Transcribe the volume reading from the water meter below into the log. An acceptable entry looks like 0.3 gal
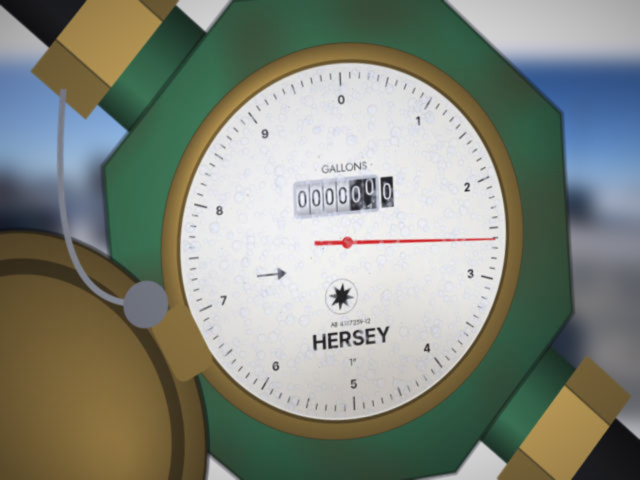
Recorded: 2.6 gal
